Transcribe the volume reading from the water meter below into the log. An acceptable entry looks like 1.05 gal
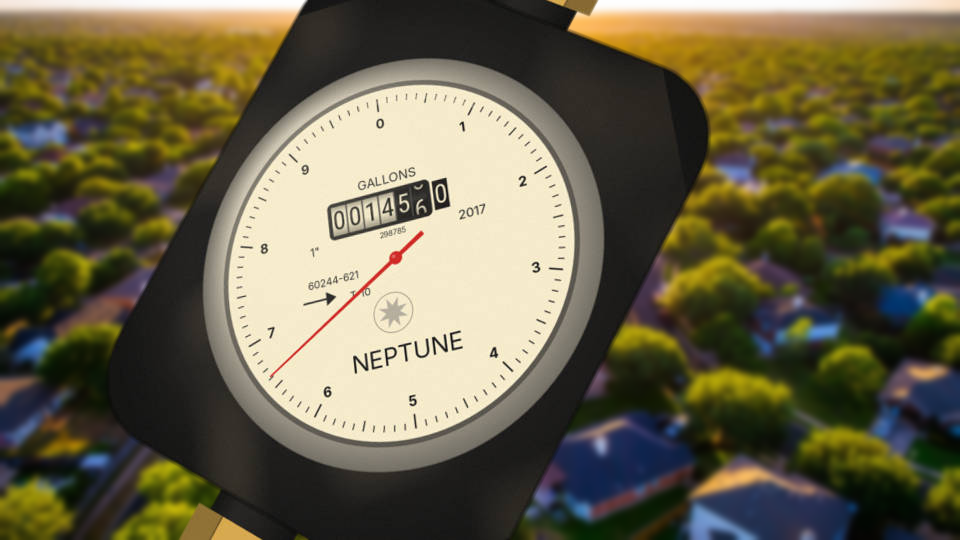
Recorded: 14556.6 gal
